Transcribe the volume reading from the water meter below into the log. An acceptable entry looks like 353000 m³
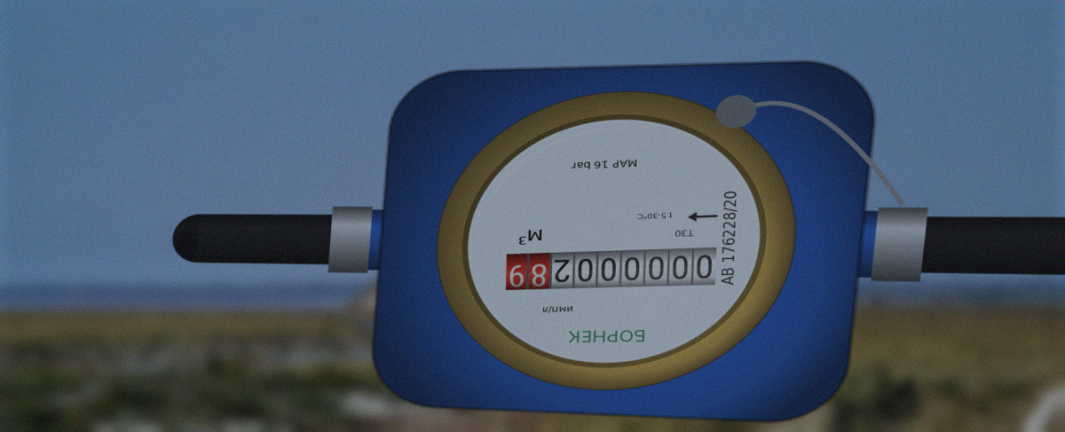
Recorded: 2.89 m³
